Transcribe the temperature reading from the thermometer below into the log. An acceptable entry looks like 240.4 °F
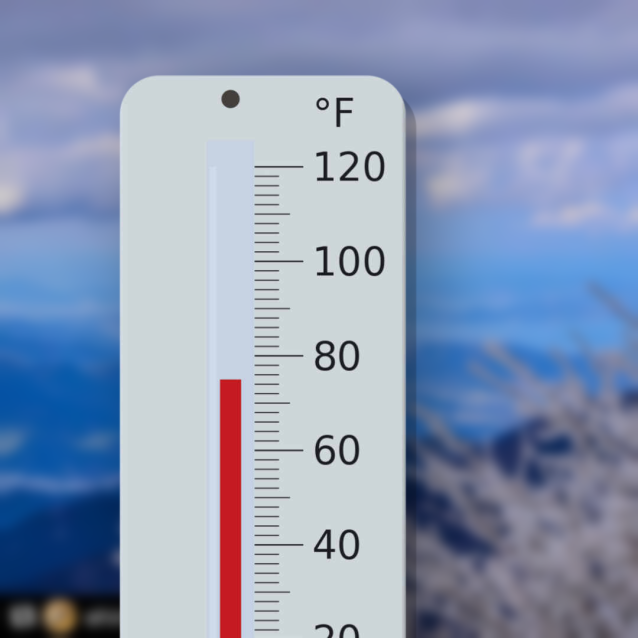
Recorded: 75 °F
